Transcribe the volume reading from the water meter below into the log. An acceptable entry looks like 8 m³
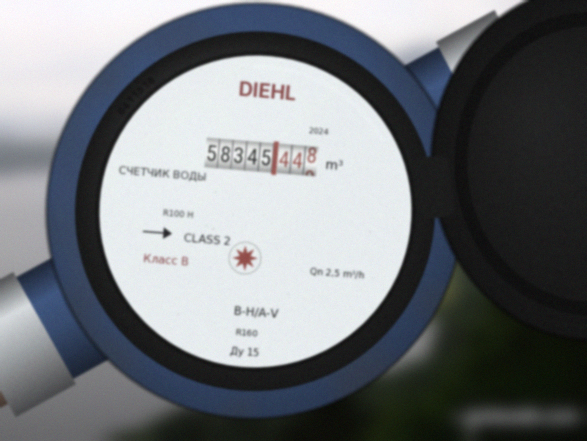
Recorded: 58345.448 m³
